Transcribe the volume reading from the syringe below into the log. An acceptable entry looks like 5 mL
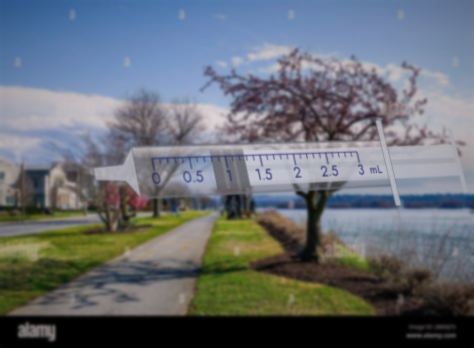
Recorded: 0.8 mL
